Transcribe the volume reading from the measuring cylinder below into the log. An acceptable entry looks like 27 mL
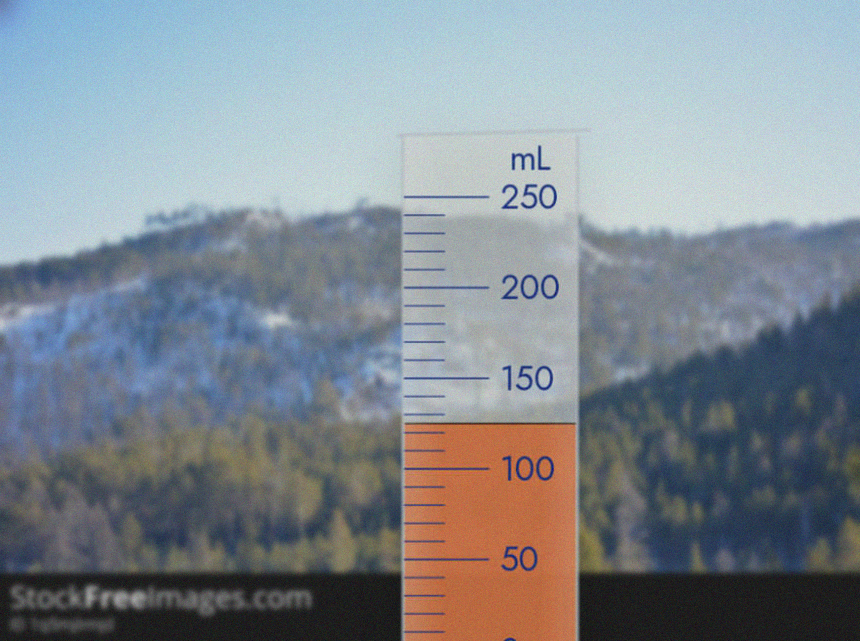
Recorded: 125 mL
